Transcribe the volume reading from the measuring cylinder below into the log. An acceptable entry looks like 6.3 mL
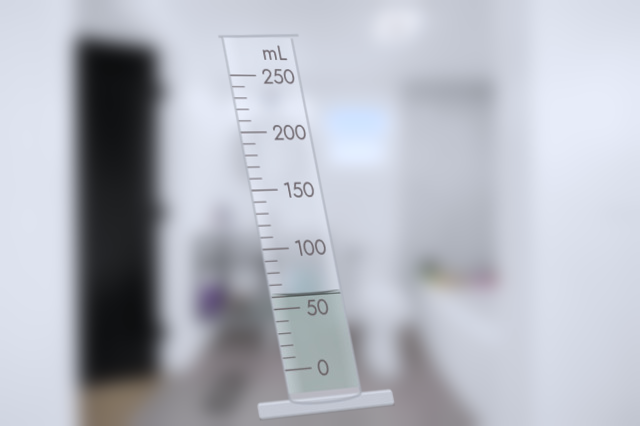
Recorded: 60 mL
